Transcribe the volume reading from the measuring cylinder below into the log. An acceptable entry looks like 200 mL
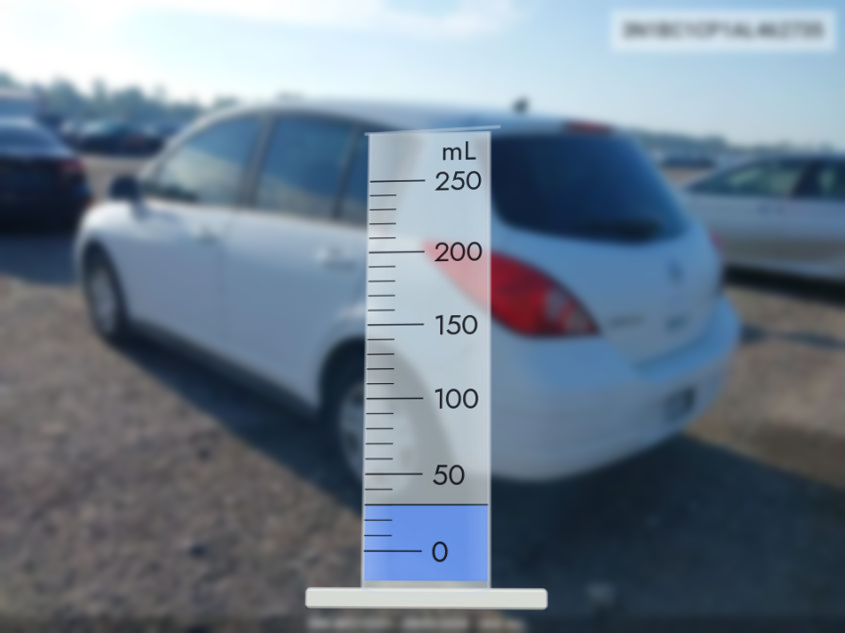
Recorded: 30 mL
